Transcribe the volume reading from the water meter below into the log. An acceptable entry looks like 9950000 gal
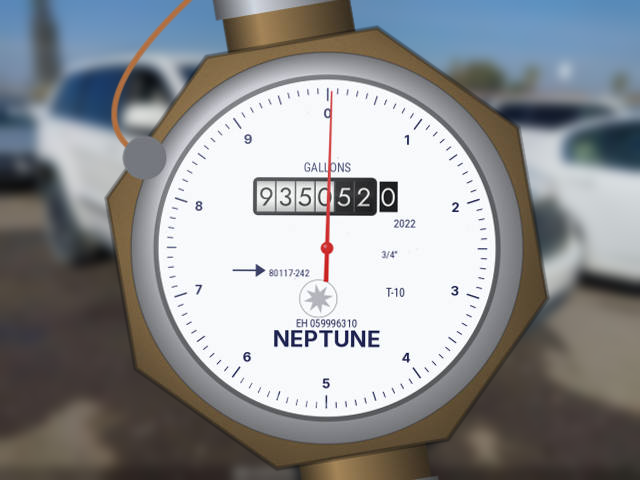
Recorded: 9350520.0 gal
